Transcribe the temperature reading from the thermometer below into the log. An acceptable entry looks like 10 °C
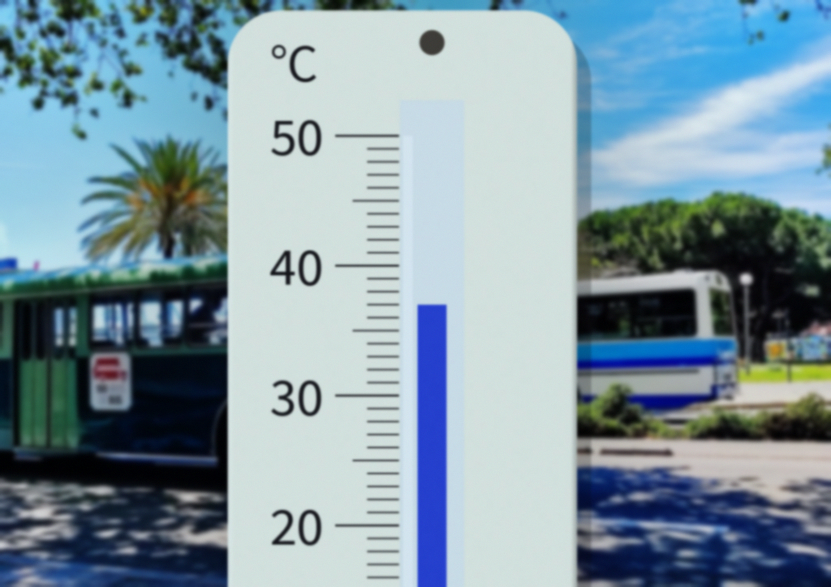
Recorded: 37 °C
